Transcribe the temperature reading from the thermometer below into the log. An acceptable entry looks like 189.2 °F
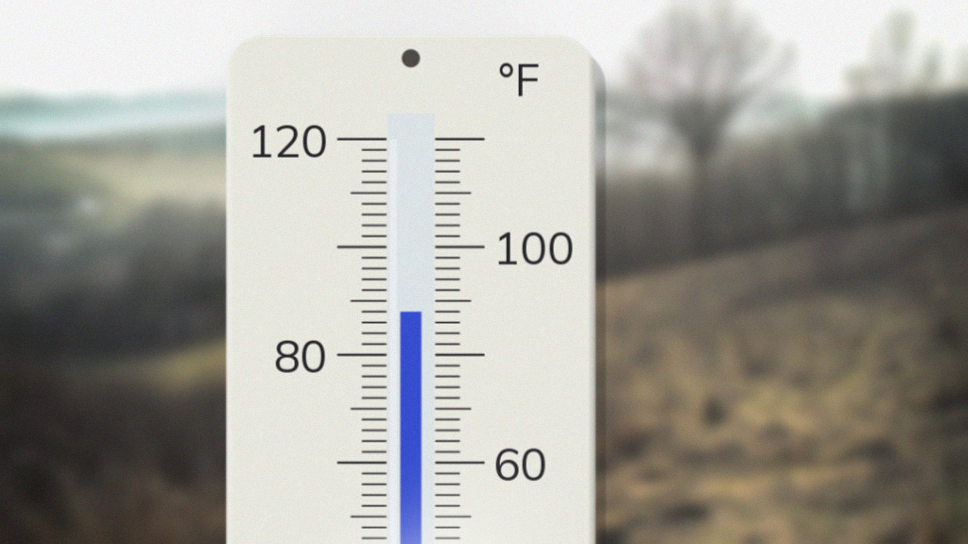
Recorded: 88 °F
